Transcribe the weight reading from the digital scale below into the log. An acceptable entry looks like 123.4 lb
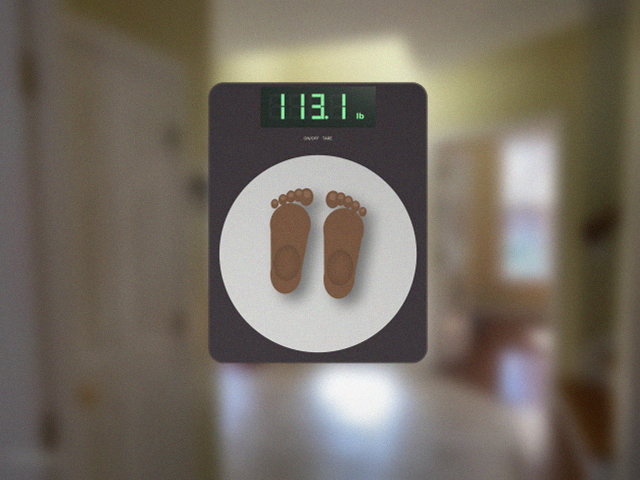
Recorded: 113.1 lb
